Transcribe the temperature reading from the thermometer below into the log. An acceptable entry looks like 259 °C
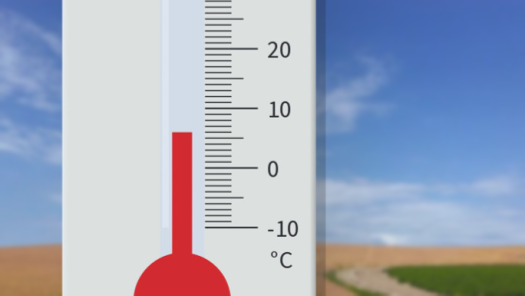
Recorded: 6 °C
